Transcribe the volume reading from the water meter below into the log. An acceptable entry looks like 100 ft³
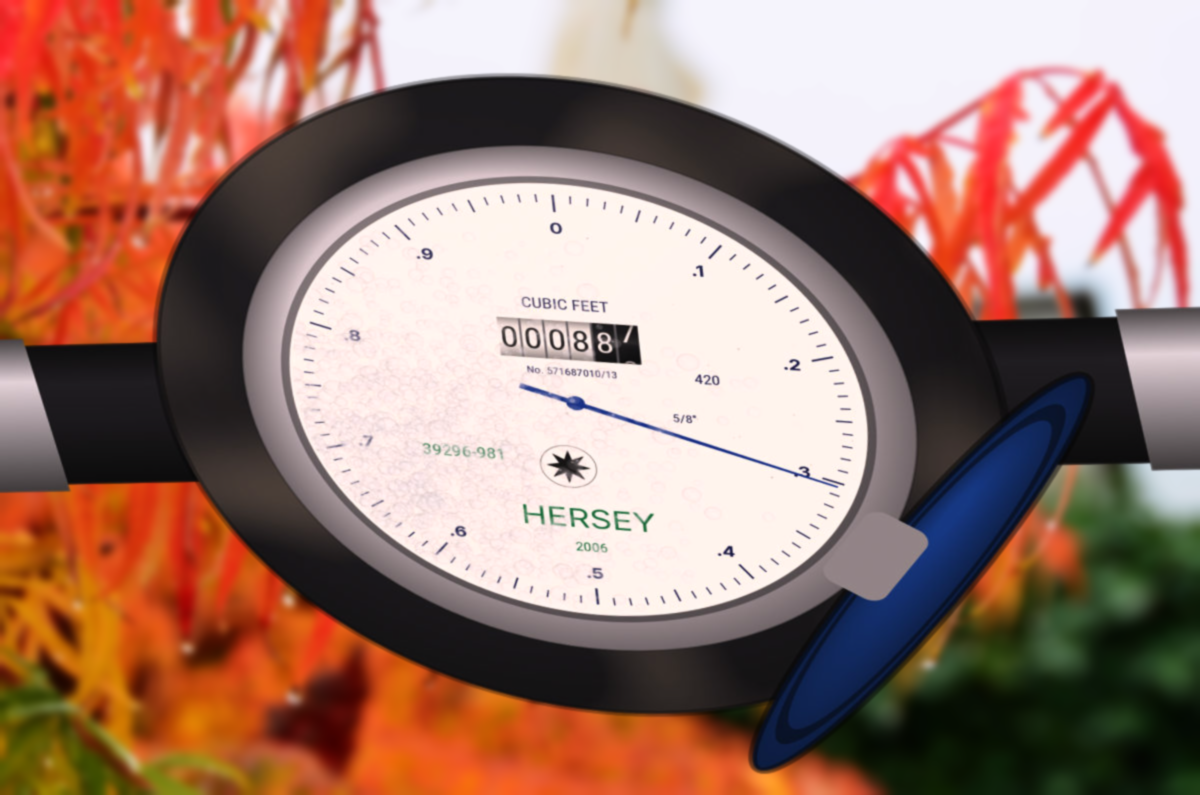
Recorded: 887.30 ft³
